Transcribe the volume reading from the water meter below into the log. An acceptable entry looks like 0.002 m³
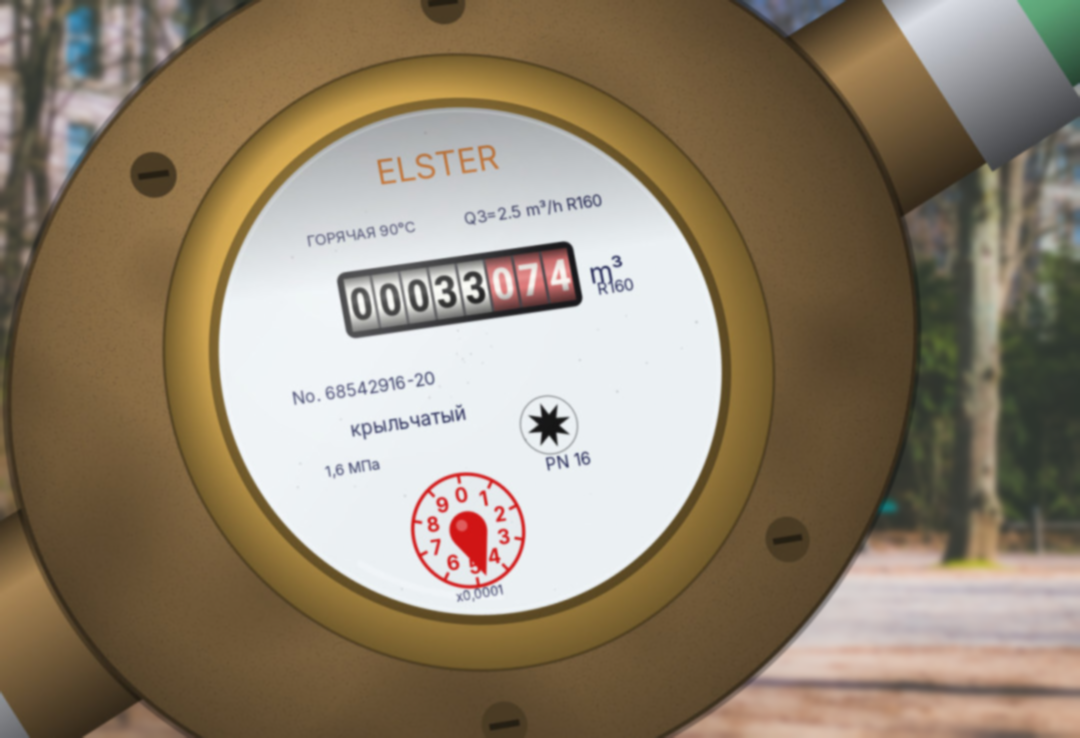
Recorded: 33.0744 m³
